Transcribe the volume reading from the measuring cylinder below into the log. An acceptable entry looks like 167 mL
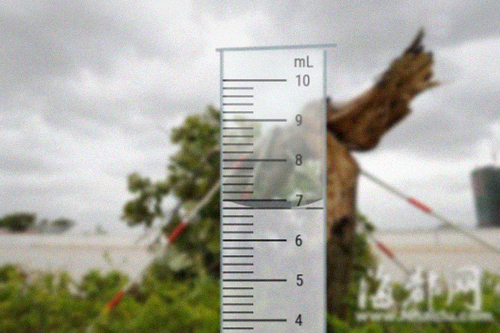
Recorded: 6.8 mL
